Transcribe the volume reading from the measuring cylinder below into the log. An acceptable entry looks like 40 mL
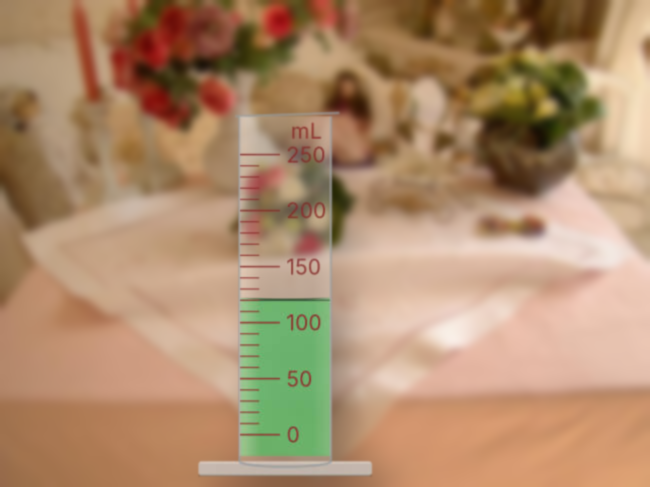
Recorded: 120 mL
